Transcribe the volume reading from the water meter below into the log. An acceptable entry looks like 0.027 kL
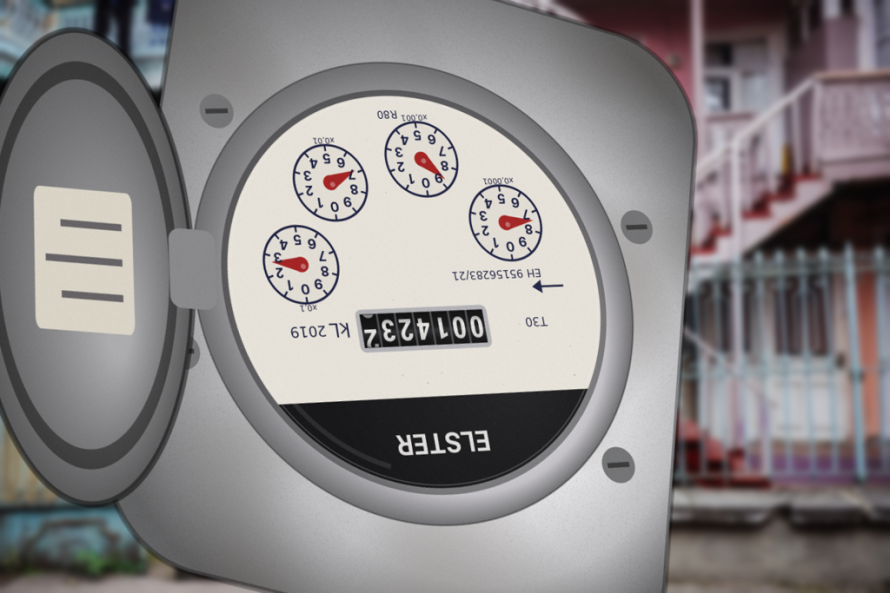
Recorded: 14232.2687 kL
